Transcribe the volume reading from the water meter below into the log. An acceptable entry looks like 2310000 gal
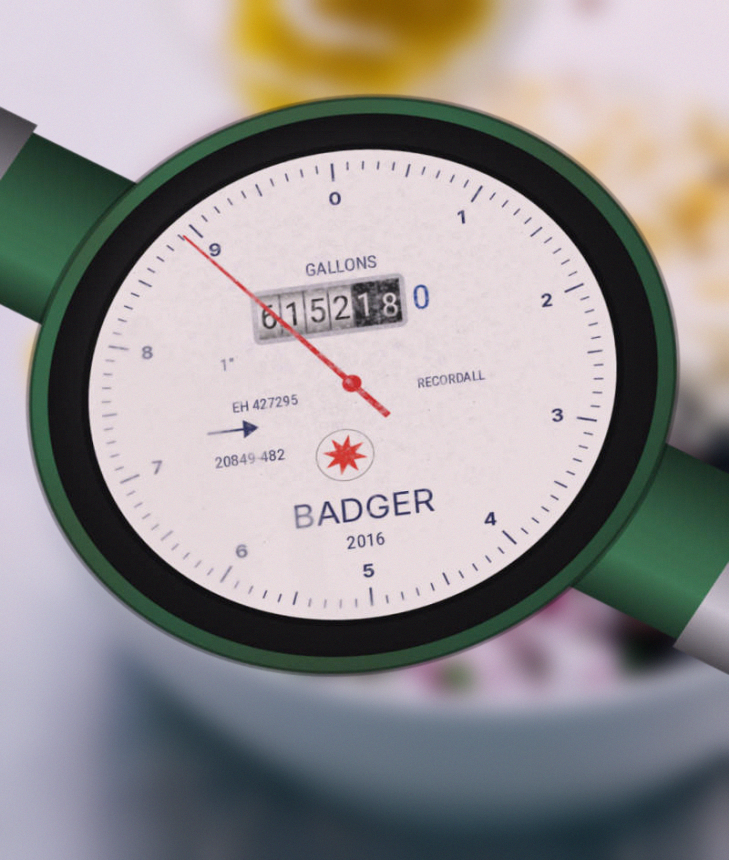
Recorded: 6152178.9 gal
